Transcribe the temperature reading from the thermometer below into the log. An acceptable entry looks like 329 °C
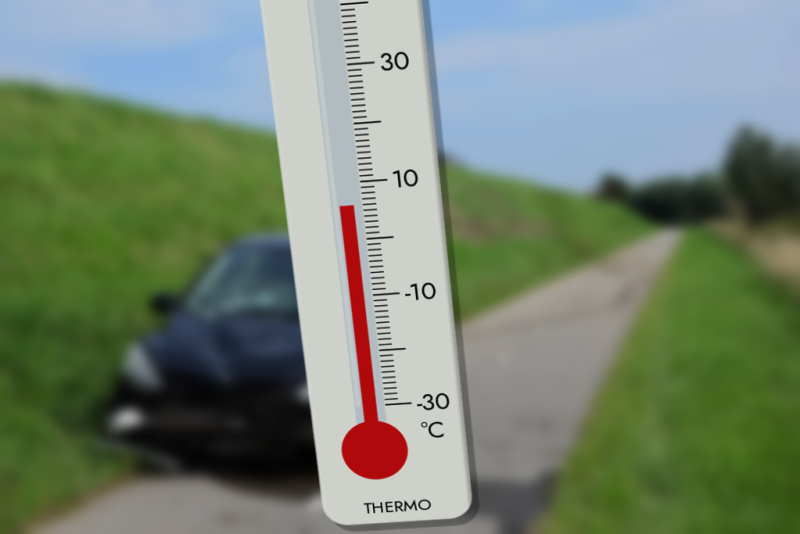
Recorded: 6 °C
